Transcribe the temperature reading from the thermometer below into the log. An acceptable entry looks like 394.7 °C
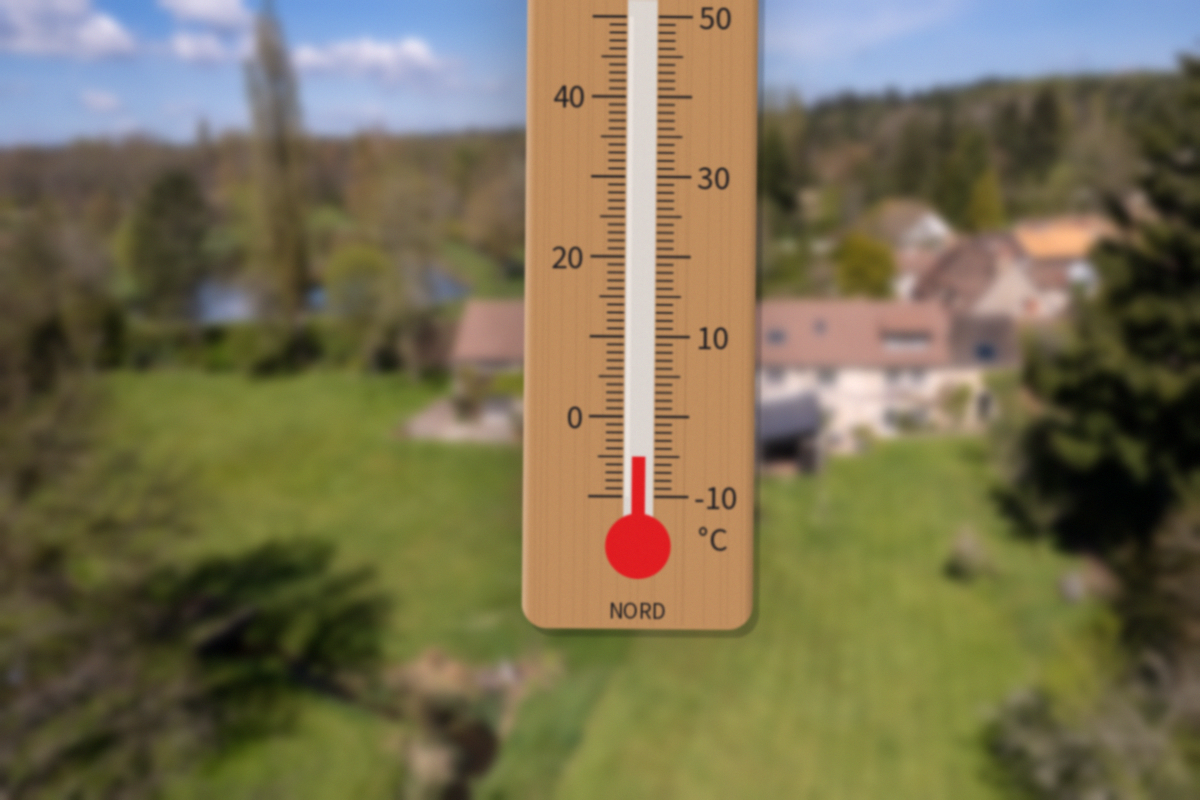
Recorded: -5 °C
